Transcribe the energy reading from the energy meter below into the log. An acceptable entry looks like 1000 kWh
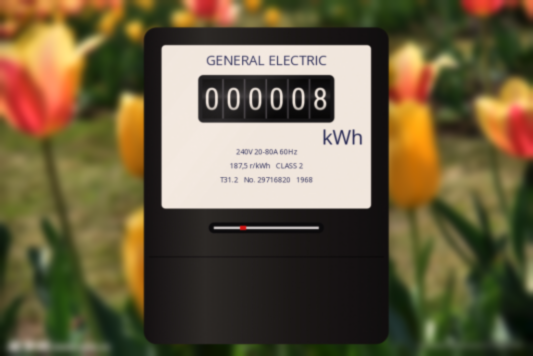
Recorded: 8 kWh
